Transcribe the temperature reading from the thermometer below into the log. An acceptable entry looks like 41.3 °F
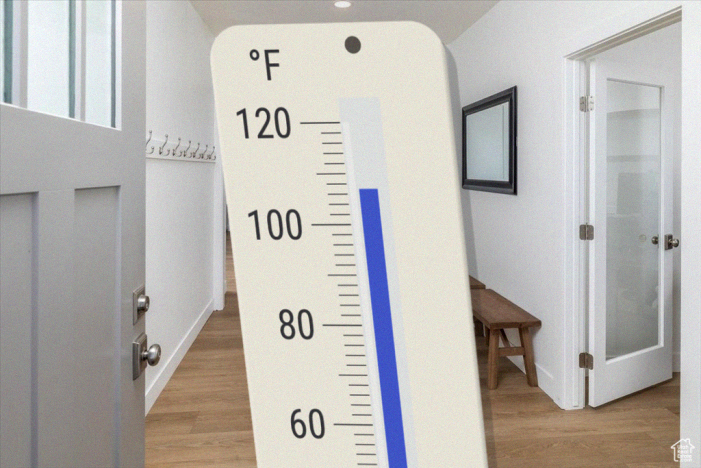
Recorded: 107 °F
